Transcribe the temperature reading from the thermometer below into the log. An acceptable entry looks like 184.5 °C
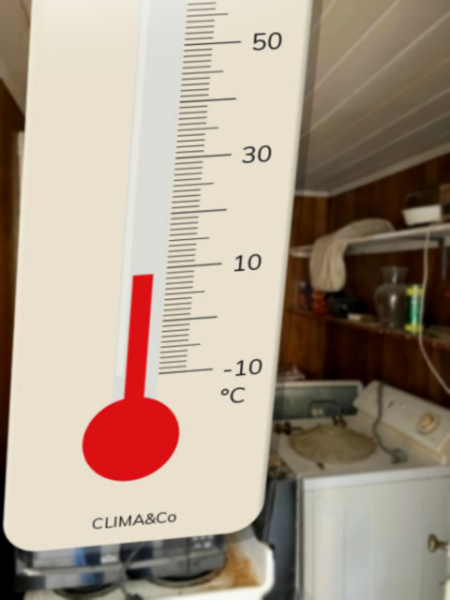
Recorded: 9 °C
